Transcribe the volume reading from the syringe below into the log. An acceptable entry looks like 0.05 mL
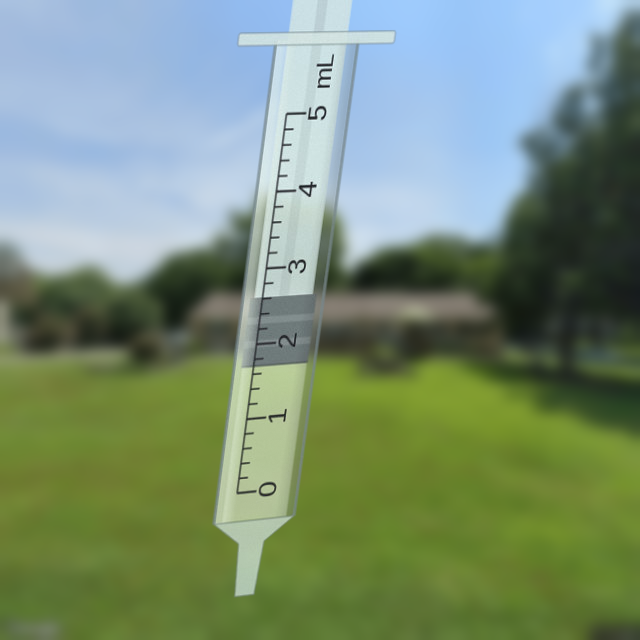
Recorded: 1.7 mL
